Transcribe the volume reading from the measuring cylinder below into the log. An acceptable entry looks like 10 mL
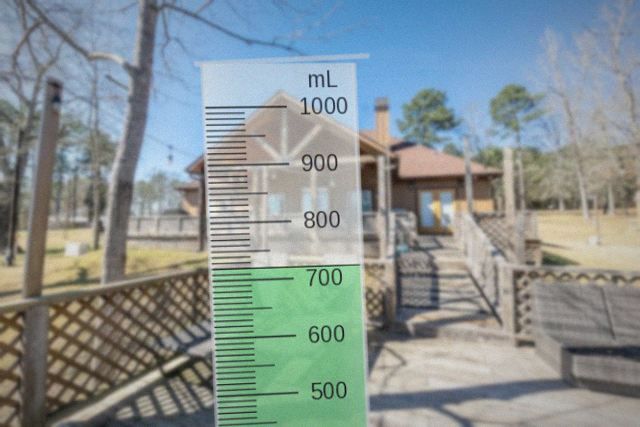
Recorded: 720 mL
